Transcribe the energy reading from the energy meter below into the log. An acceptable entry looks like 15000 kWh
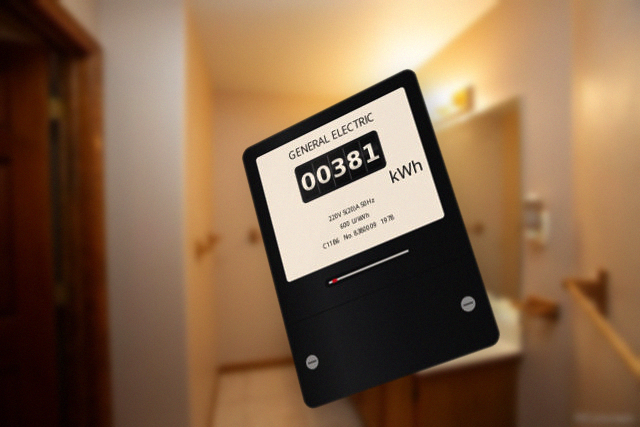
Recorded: 381 kWh
